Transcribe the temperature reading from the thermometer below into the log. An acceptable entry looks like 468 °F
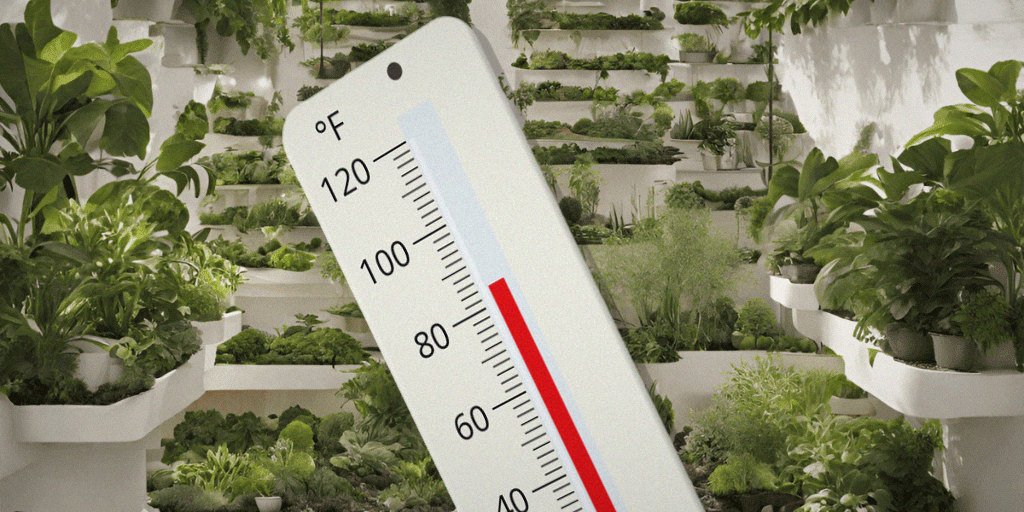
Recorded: 84 °F
